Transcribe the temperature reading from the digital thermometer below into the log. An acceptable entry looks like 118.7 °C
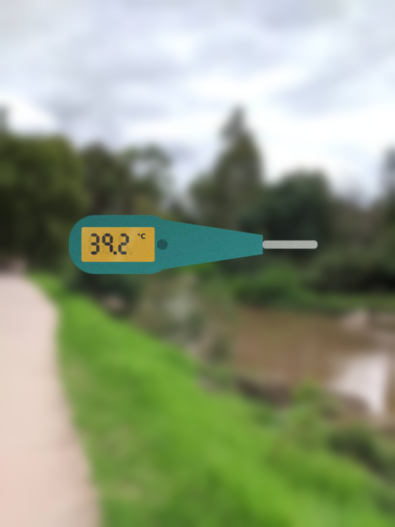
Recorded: 39.2 °C
